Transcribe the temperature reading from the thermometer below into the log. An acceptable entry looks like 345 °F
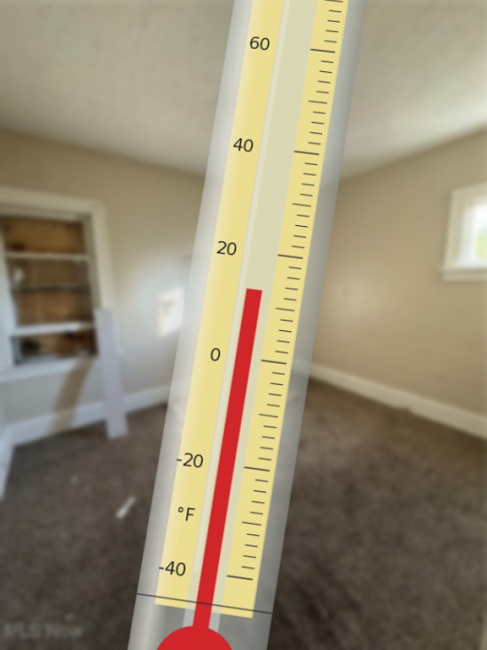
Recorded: 13 °F
